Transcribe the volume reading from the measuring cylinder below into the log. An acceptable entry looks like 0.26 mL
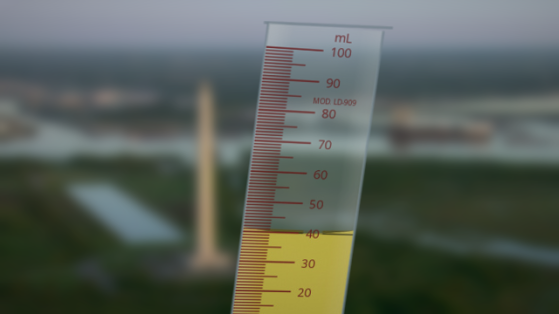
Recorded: 40 mL
